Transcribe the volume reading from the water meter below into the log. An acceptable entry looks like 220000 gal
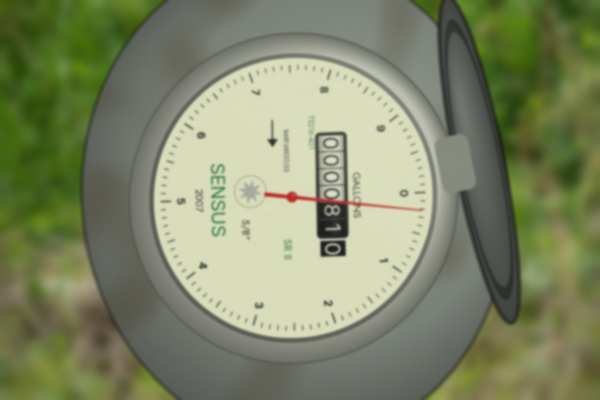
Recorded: 810.2 gal
